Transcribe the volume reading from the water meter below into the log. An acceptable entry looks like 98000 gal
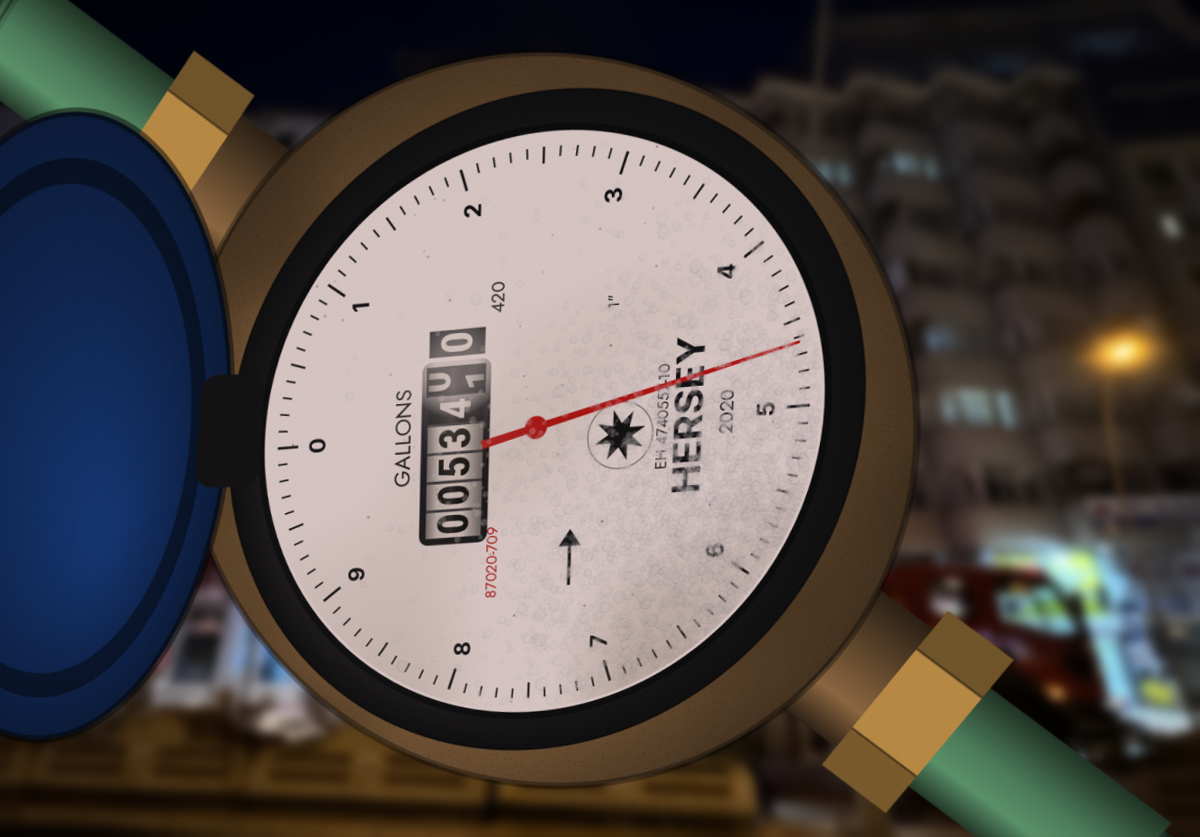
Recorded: 53404.6 gal
